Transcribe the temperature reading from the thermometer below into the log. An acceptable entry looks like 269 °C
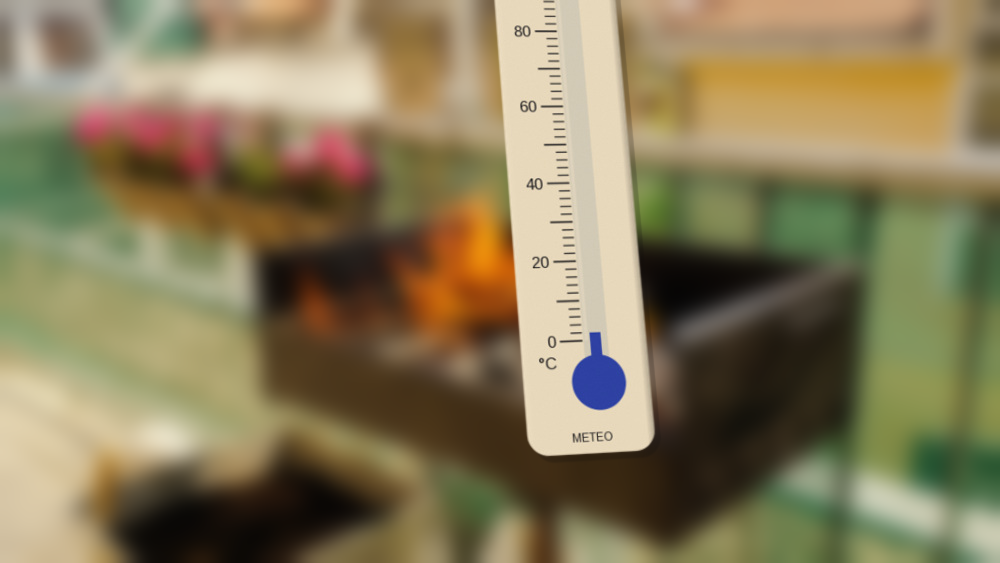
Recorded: 2 °C
